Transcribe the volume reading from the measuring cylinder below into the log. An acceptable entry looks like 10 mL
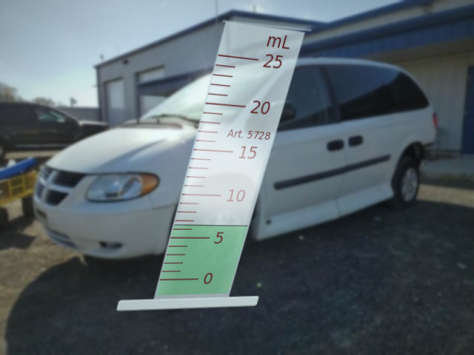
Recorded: 6.5 mL
